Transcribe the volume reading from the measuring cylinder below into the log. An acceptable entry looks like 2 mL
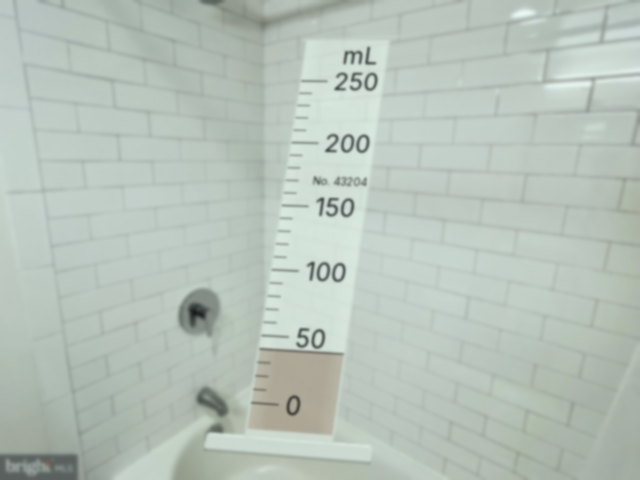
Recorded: 40 mL
